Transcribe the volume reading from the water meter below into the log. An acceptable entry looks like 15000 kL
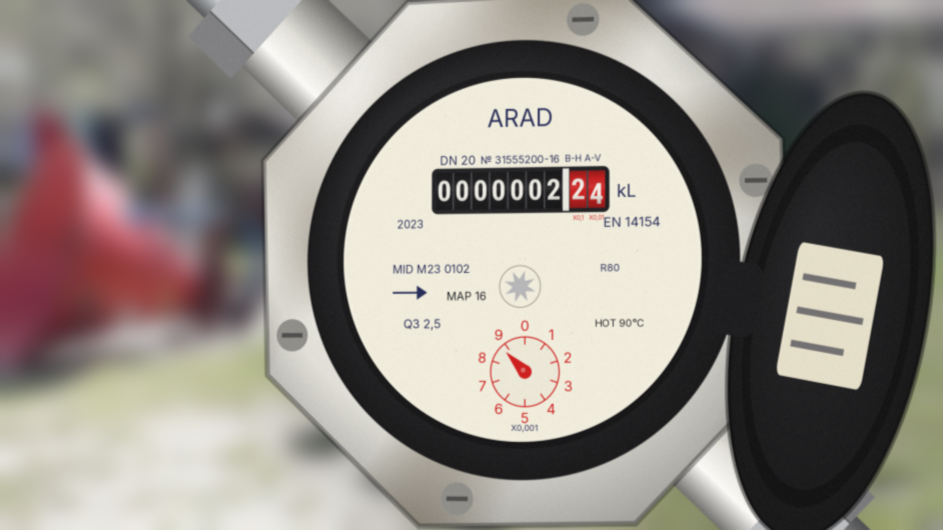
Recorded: 2.238 kL
